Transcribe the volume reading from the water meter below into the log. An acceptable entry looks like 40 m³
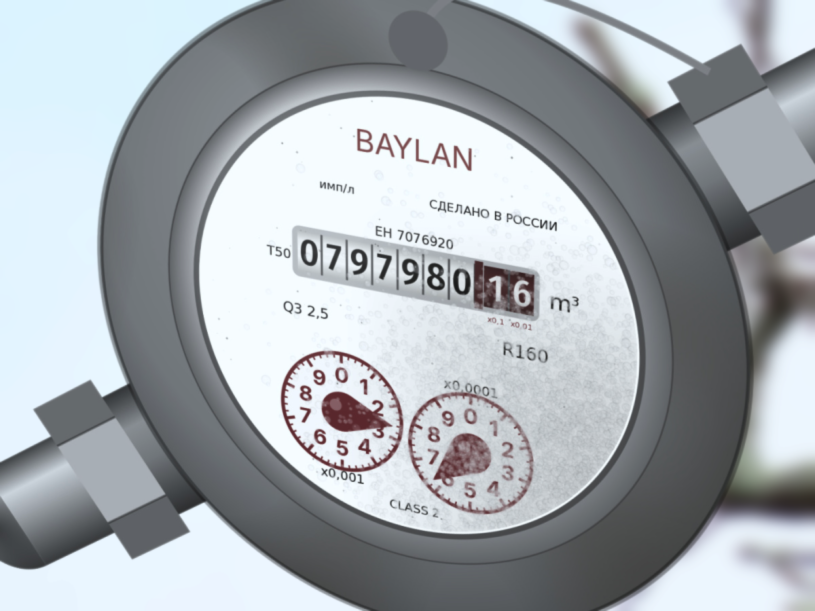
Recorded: 797980.1626 m³
